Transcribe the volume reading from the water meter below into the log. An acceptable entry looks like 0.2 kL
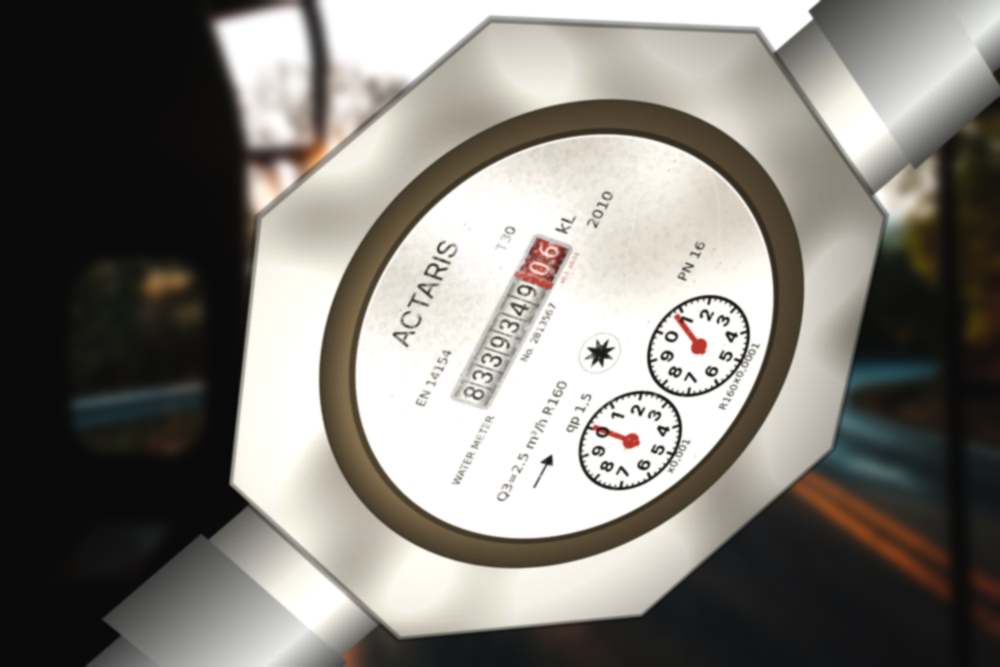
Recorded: 8339349.0600 kL
